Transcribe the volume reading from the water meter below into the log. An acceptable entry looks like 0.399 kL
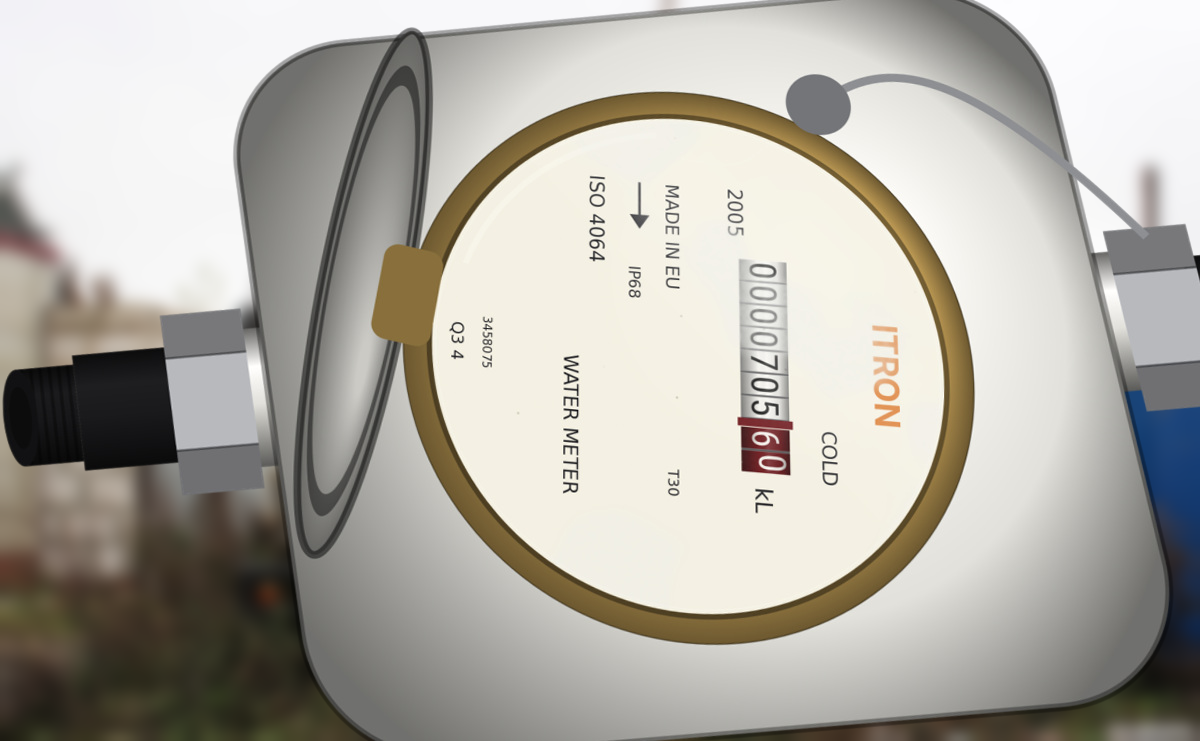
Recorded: 705.60 kL
